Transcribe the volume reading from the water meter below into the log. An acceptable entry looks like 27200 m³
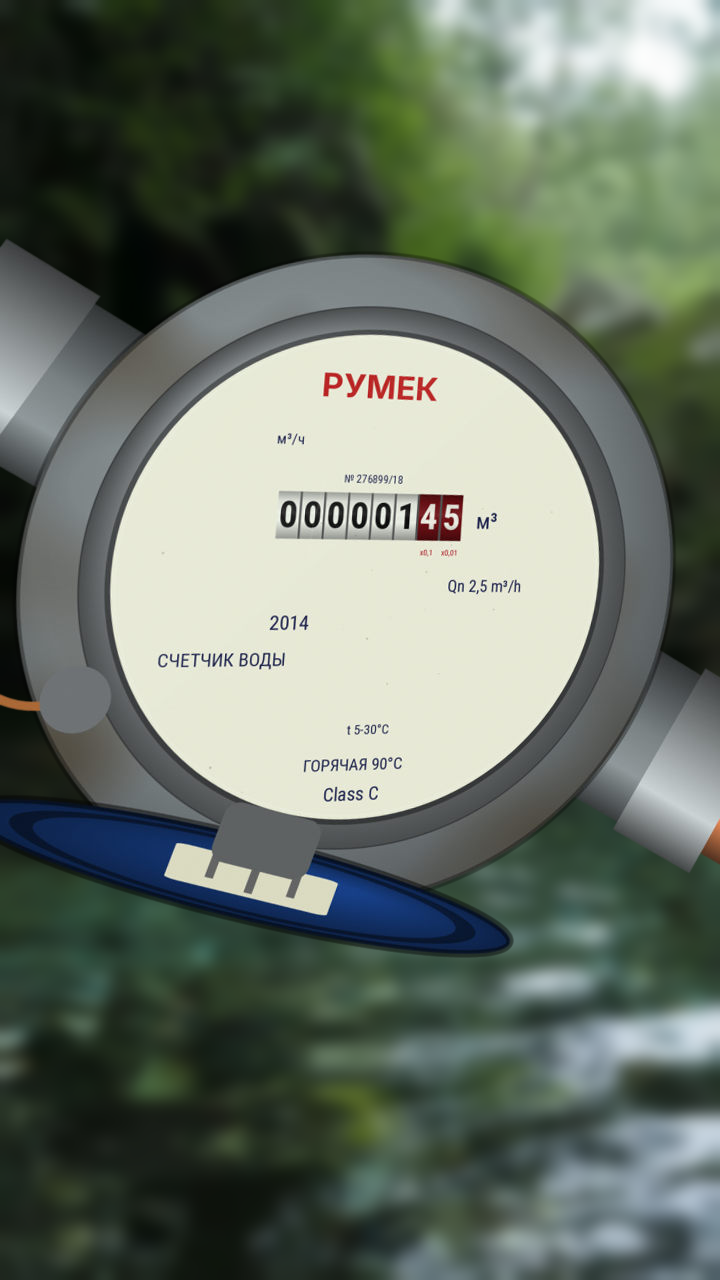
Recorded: 1.45 m³
